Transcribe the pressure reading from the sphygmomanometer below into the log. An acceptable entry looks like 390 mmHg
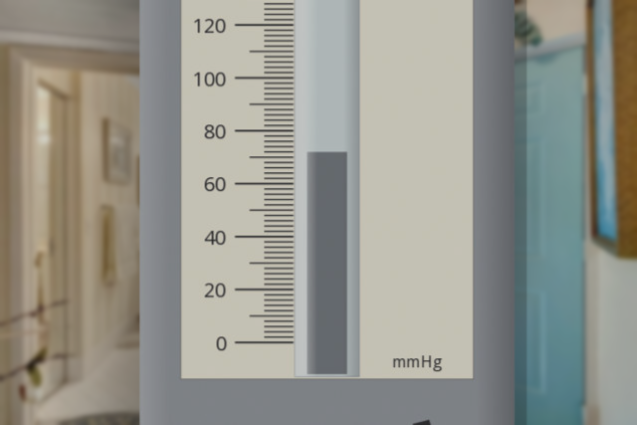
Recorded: 72 mmHg
